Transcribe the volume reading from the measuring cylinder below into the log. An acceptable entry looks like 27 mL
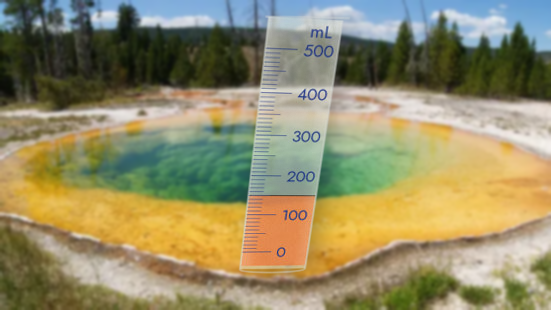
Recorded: 150 mL
